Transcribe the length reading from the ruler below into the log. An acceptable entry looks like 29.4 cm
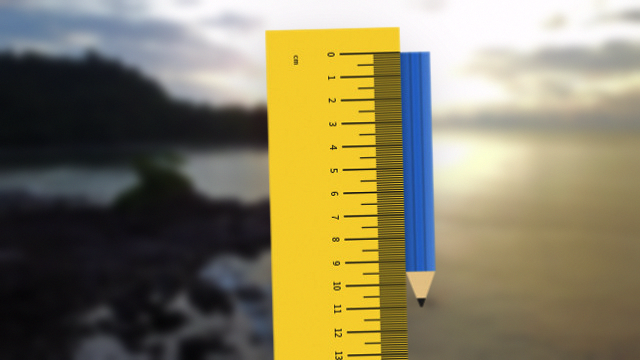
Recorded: 11 cm
